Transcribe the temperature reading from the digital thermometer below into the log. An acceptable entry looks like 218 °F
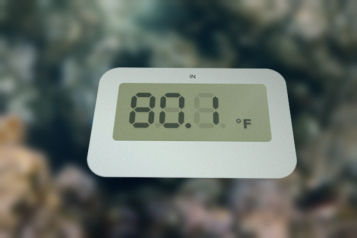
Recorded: 80.1 °F
